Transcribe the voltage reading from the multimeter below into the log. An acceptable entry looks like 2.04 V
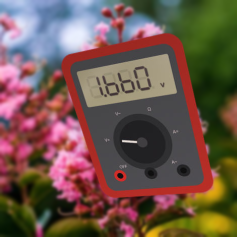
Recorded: 1.660 V
